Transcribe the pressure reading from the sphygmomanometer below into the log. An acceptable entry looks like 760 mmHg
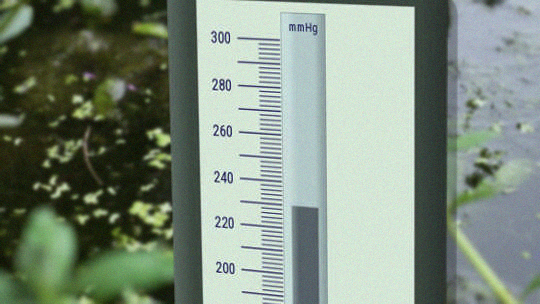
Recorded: 230 mmHg
